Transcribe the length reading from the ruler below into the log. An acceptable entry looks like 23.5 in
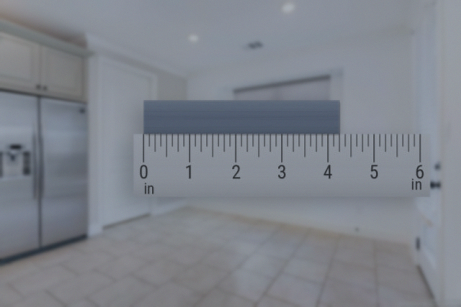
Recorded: 4.25 in
